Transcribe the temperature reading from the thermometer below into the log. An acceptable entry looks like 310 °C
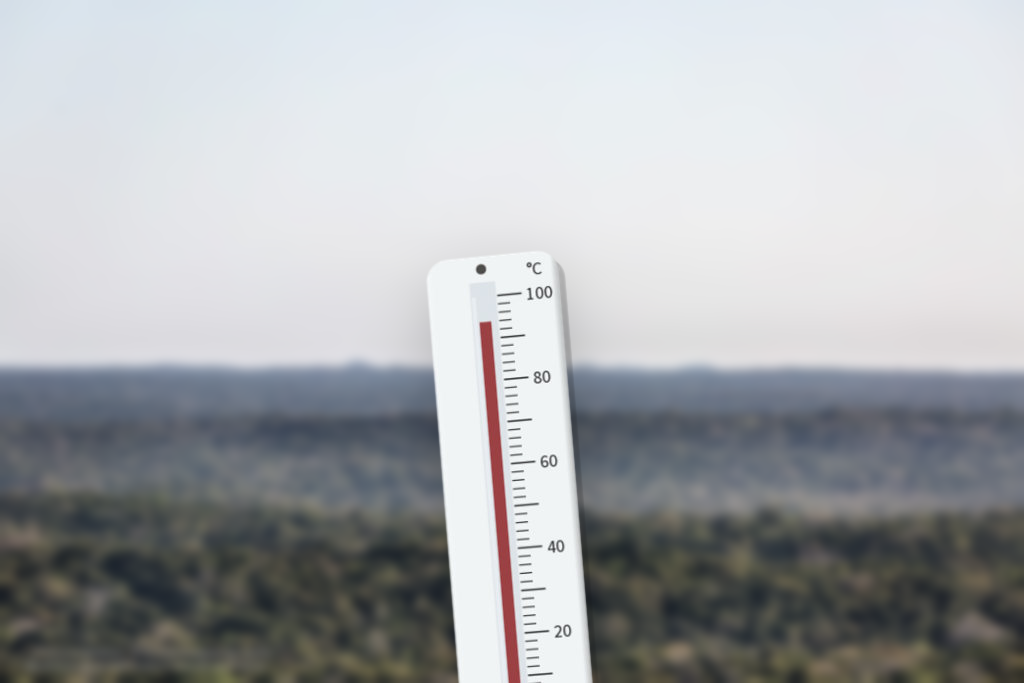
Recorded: 94 °C
